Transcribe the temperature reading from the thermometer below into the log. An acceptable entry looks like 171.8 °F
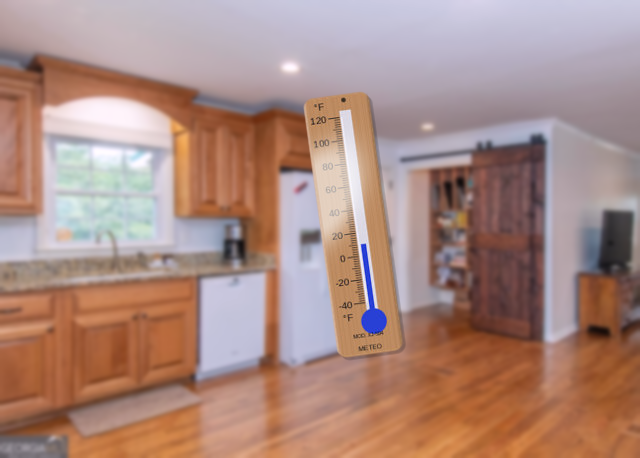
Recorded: 10 °F
